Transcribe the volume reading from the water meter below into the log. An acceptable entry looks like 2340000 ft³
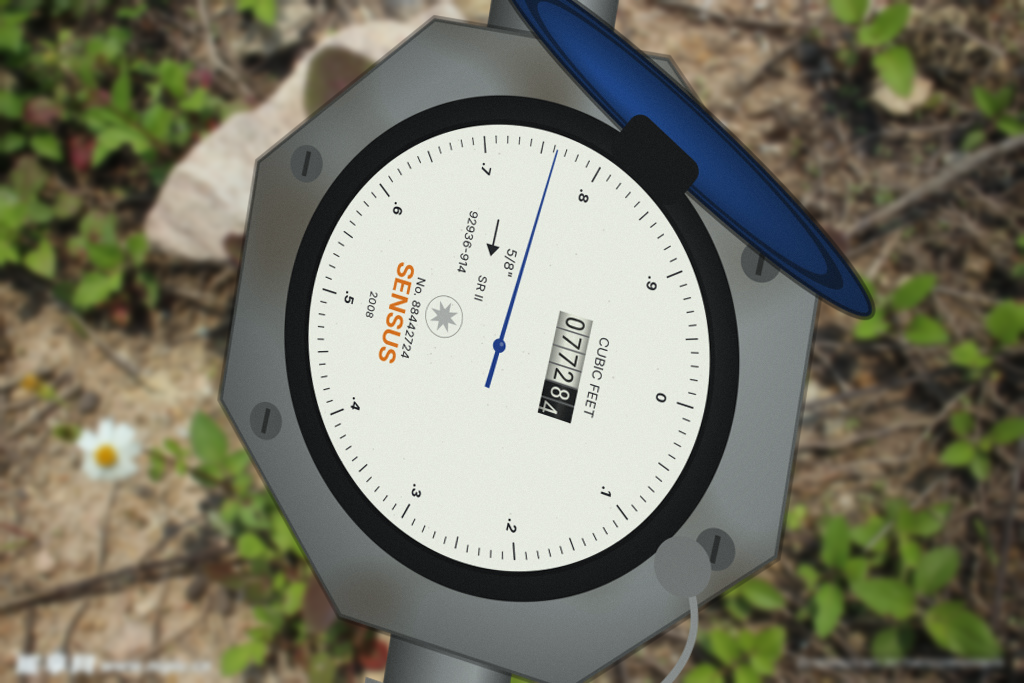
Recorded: 77283.76 ft³
